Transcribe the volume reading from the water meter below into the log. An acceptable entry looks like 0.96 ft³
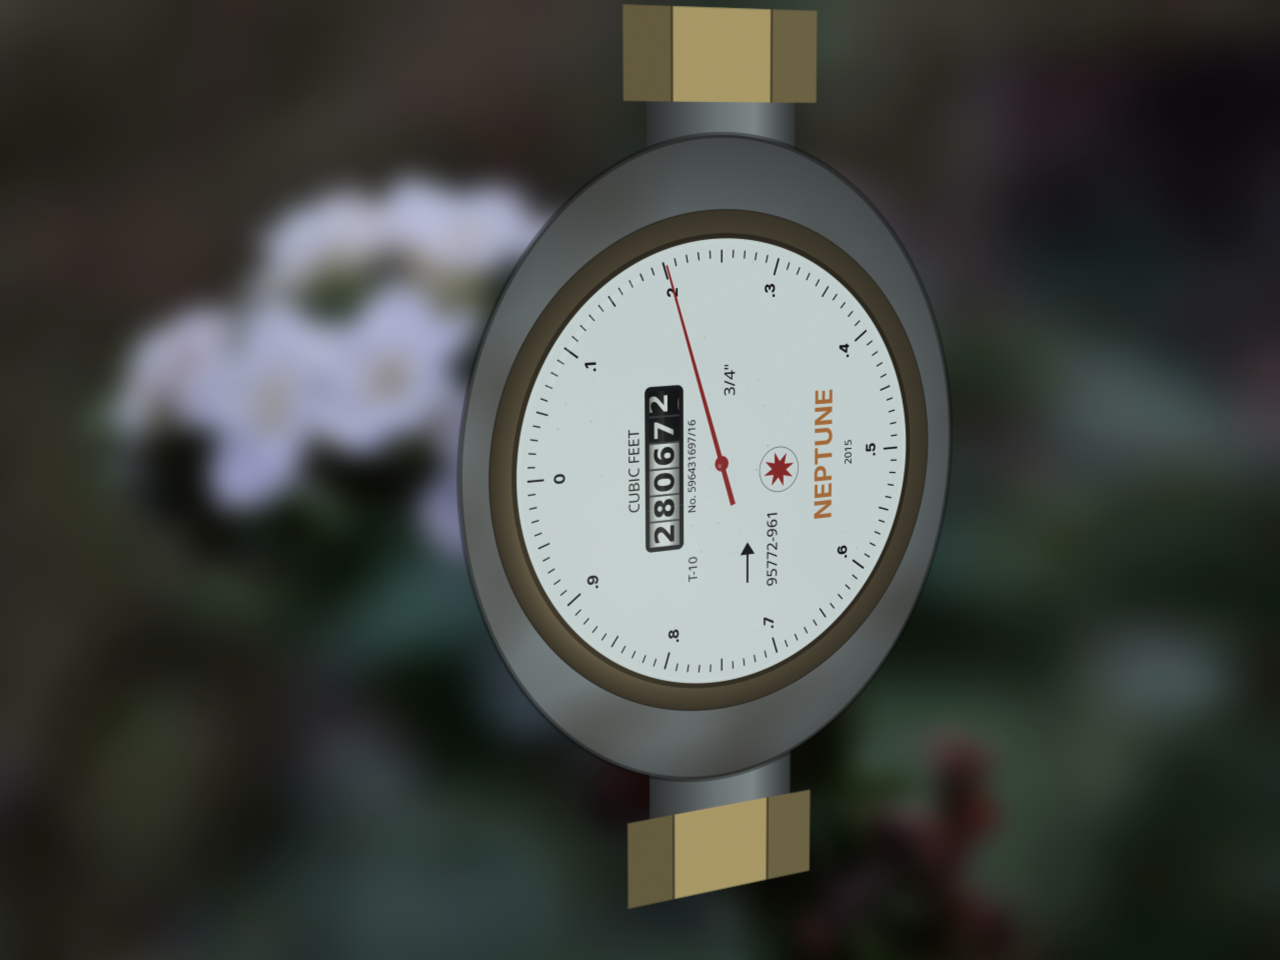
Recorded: 280672.20 ft³
